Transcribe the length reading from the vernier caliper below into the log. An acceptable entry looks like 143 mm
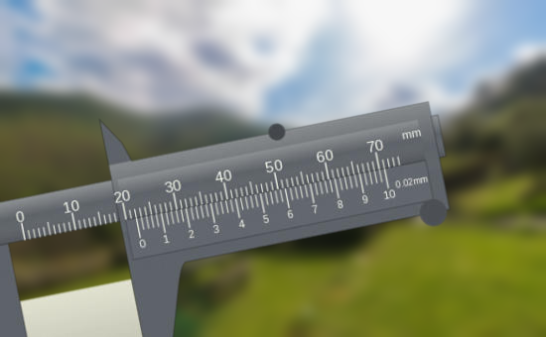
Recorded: 22.0 mm
